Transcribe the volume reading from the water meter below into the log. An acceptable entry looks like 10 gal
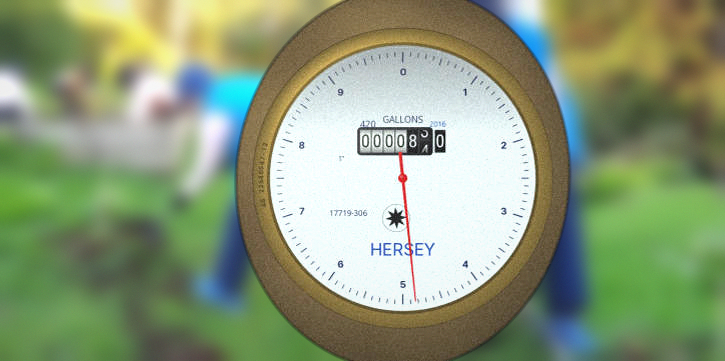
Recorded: 834.8 gal
